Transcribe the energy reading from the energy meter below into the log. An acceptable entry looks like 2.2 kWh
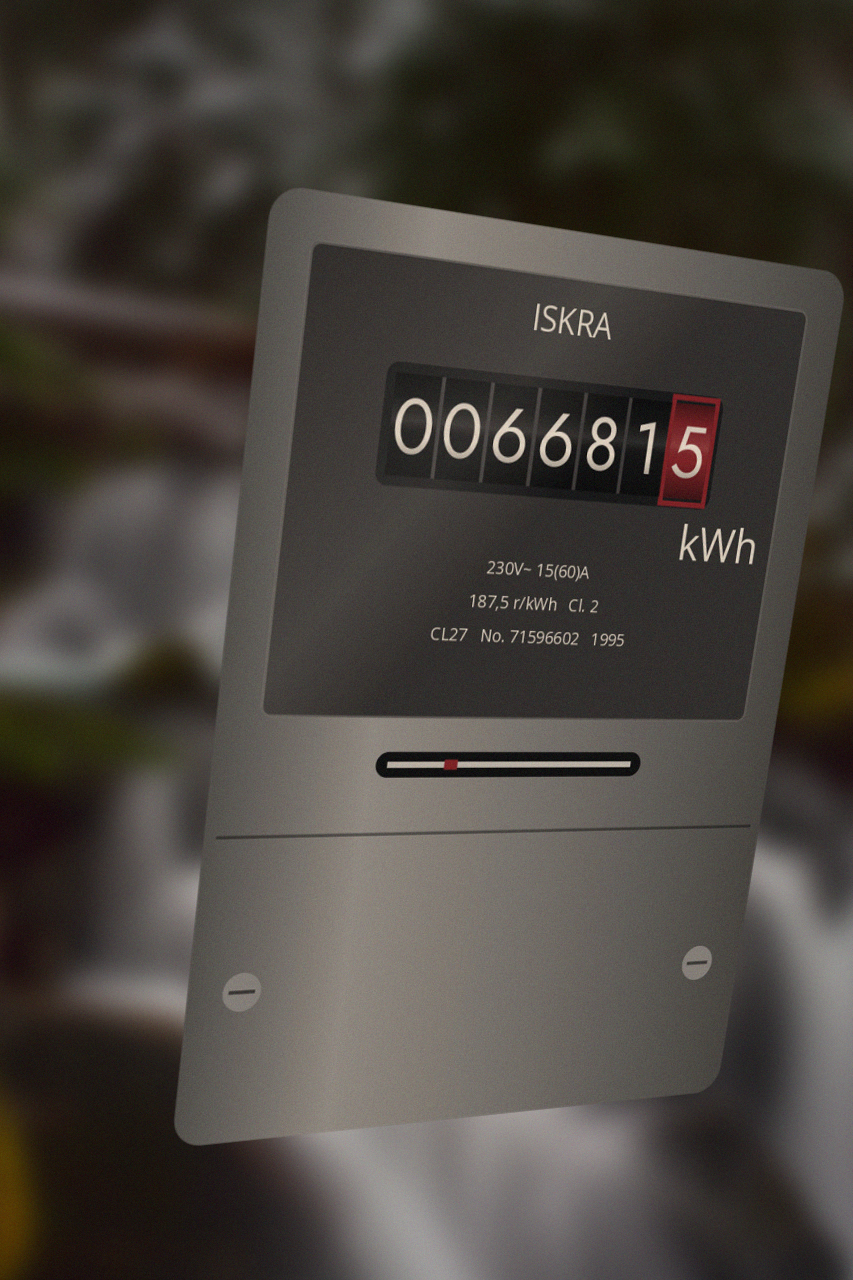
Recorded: 6681.5 kWh
